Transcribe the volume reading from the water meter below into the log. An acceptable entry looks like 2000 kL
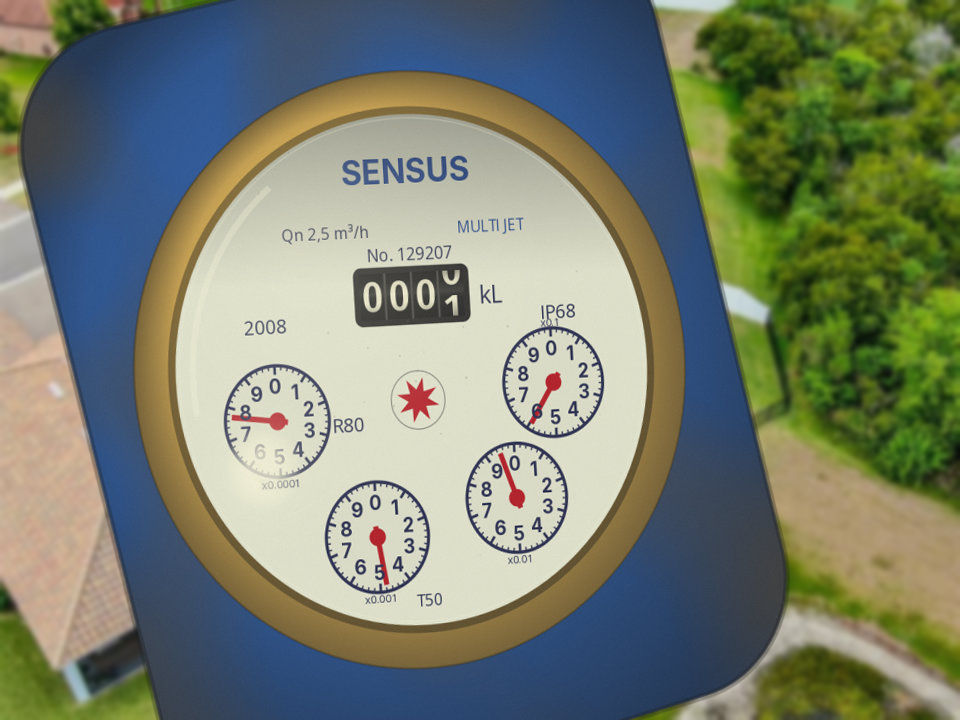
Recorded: 0.5947 kL
